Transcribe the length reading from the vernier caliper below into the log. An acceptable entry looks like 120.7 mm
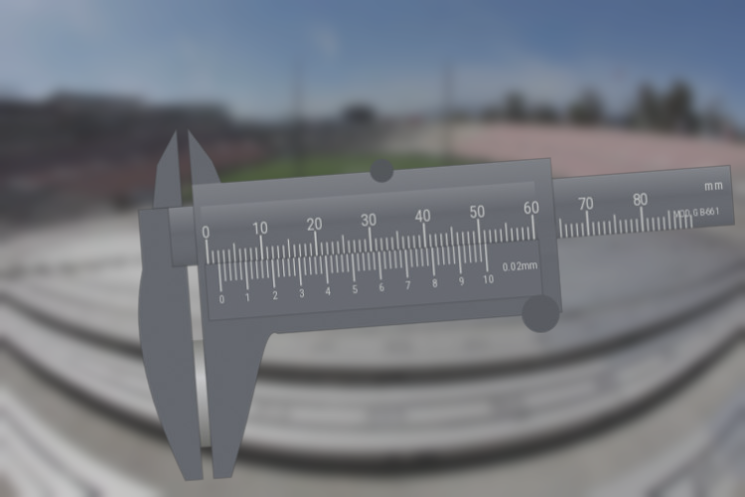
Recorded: 2.0 mm
